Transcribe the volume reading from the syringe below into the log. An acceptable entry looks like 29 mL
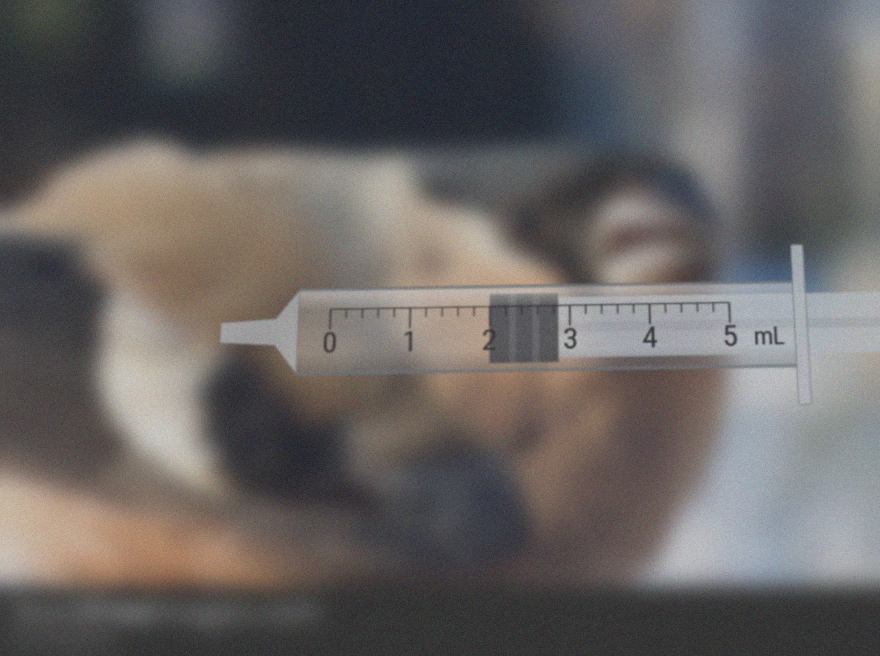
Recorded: 2 mL
